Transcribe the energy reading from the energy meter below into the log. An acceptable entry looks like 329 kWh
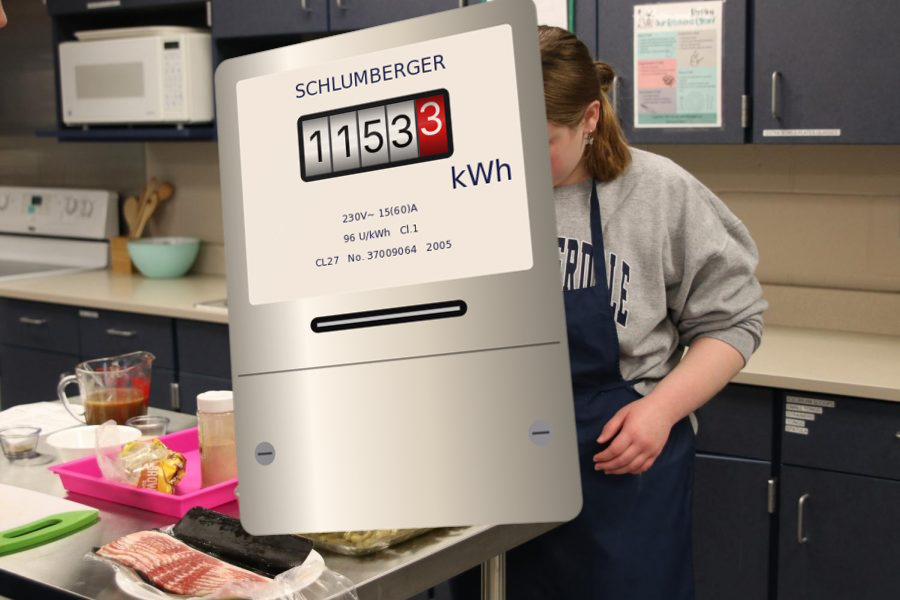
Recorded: 1153.3 kWh
